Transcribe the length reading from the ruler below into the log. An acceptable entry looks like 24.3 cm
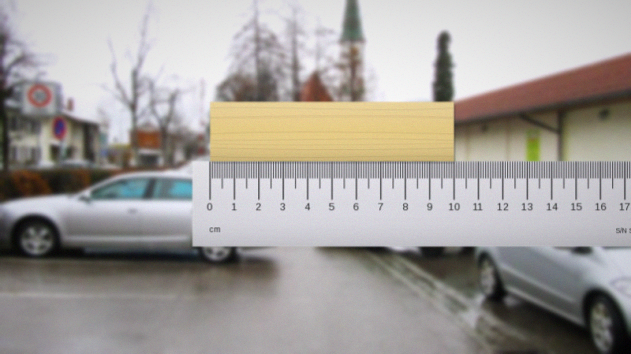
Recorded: 10 cm
